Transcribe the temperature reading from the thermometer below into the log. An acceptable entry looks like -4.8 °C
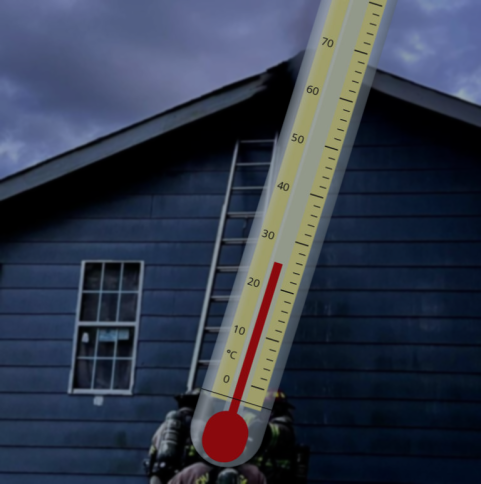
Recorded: 25 °C
